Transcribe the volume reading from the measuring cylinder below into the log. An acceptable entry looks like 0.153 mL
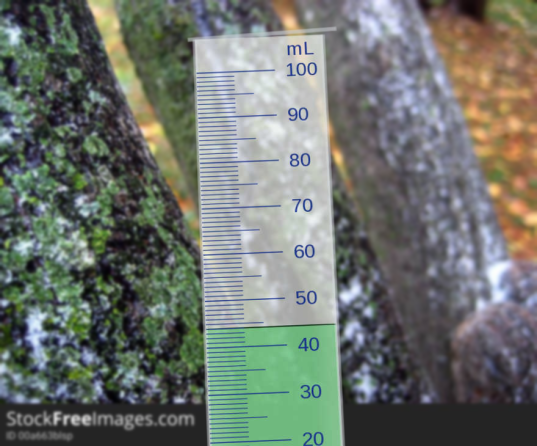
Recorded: 44 mL
